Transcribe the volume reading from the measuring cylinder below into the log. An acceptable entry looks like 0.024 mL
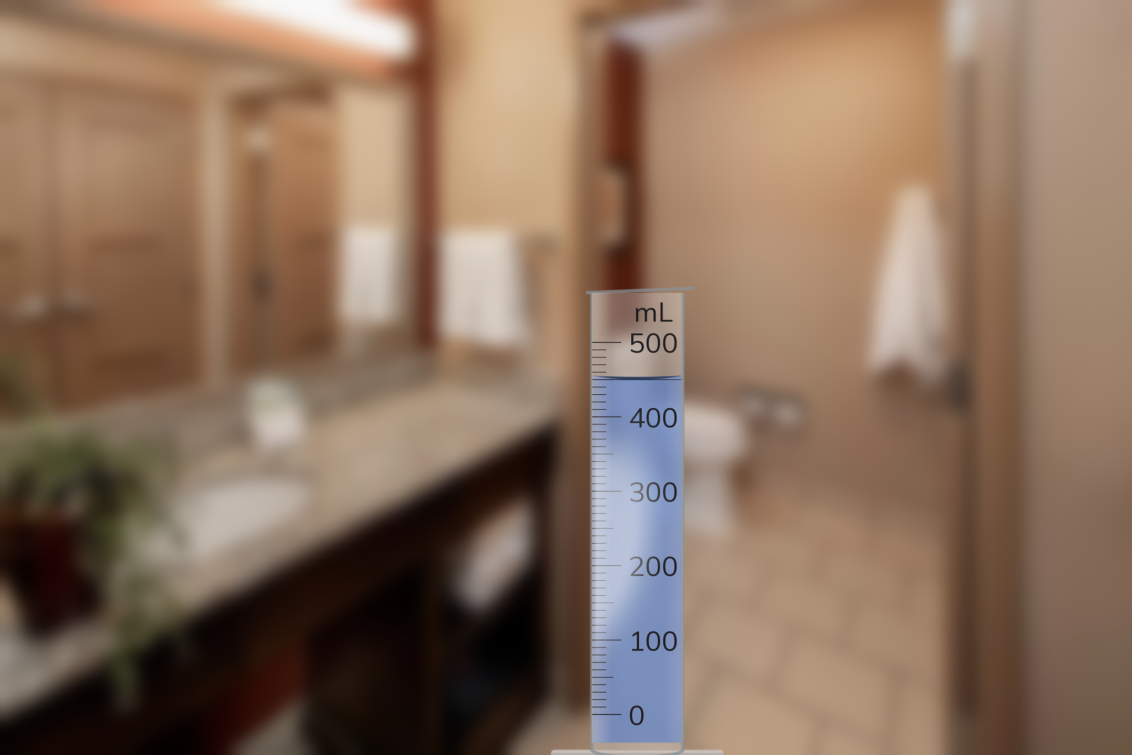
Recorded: 450 mL
